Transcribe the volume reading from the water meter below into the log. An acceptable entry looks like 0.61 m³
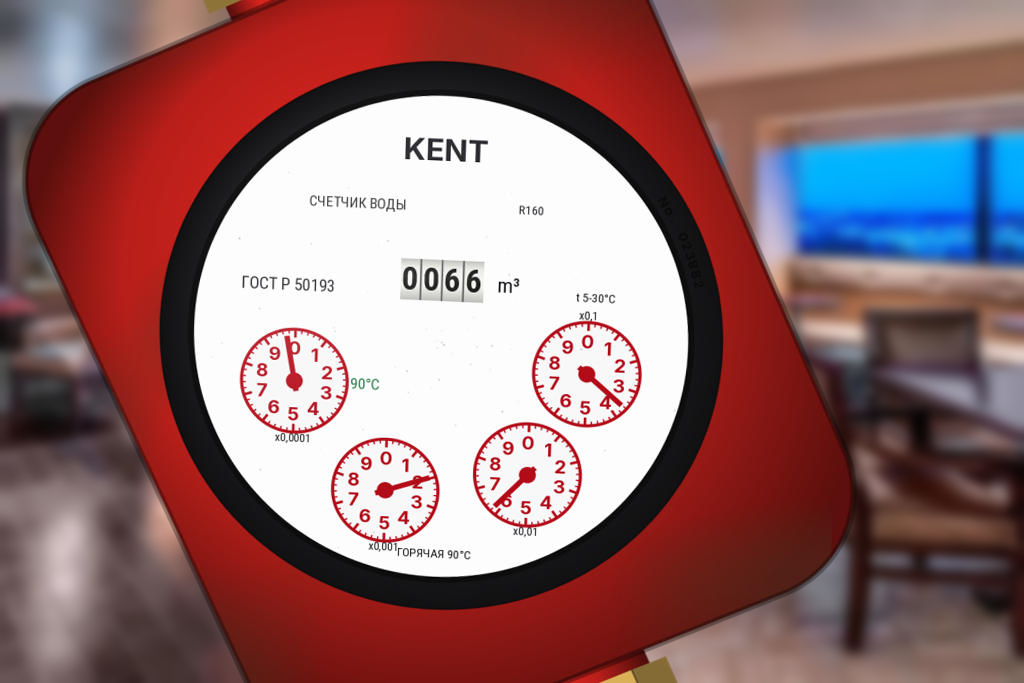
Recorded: 66.3619 m³
